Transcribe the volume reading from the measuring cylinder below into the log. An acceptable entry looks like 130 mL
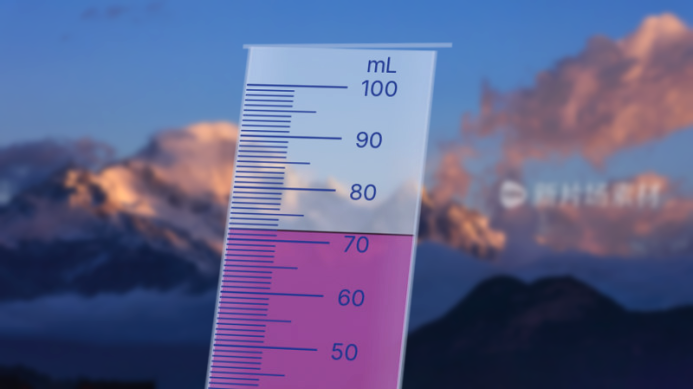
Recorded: 72 mL
